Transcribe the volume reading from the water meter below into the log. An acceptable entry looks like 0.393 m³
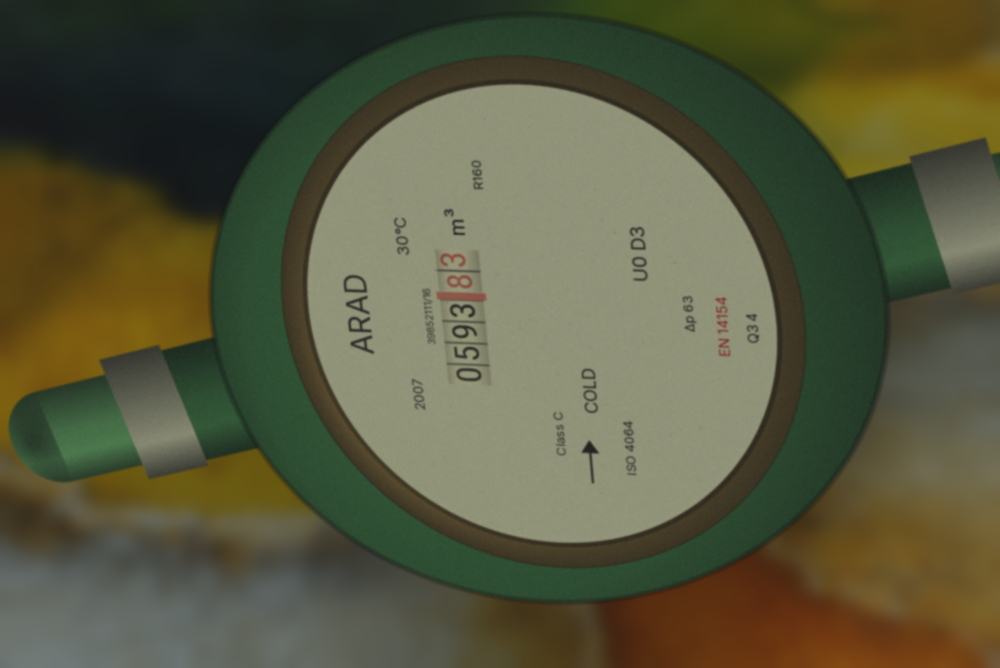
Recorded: 593.83 m³
